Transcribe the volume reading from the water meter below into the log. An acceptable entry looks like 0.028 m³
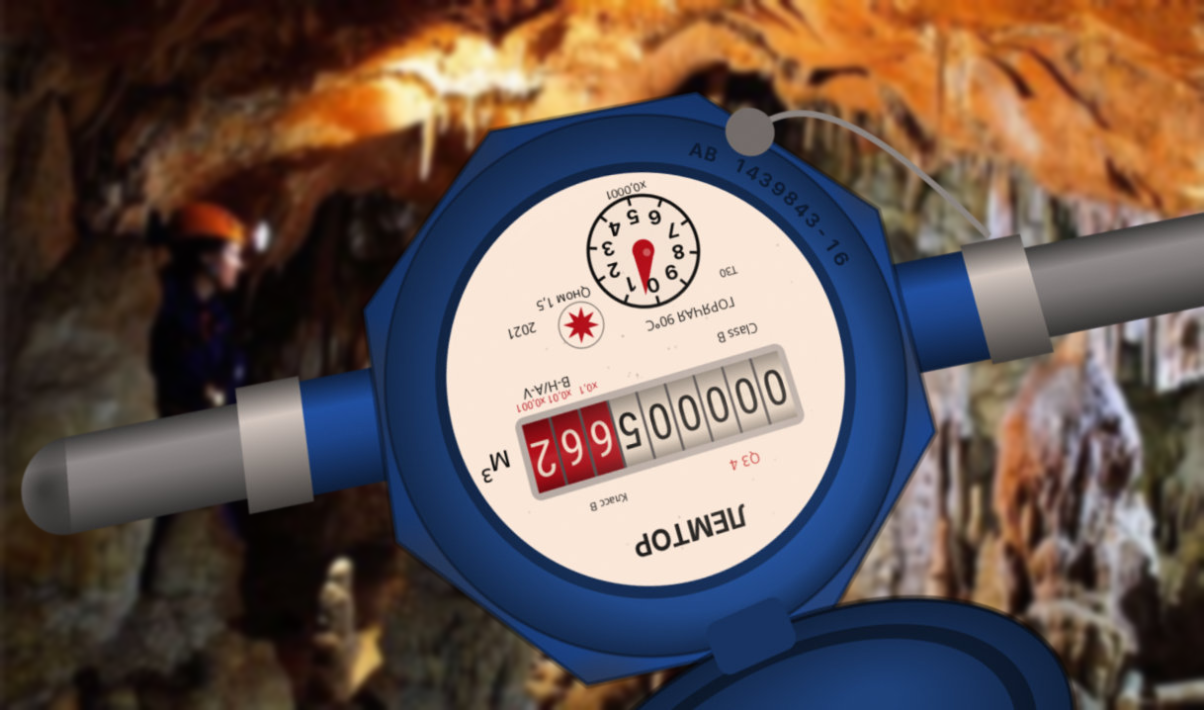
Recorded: 5.6620 m³
